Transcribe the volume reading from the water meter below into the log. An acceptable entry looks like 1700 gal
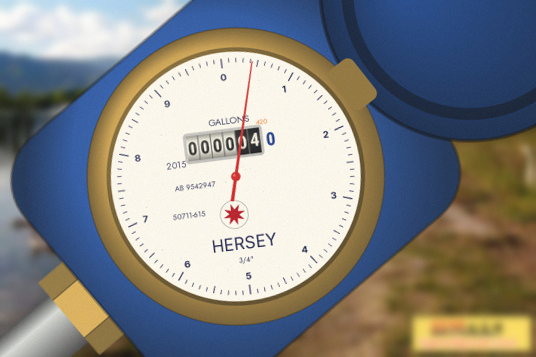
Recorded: 40.4 gal
